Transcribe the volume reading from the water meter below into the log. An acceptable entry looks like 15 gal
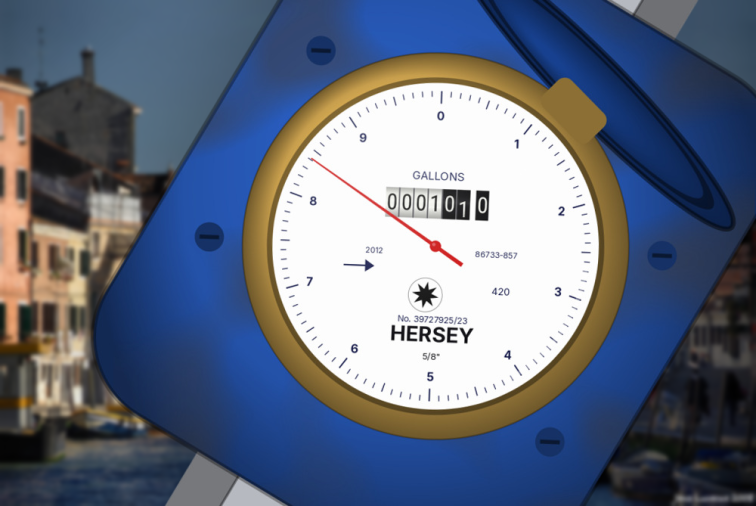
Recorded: 1008.4 gal
